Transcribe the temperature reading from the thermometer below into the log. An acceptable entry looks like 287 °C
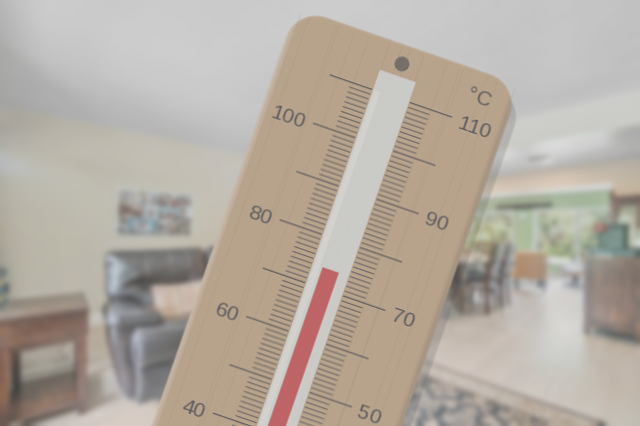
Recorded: 74 °C
